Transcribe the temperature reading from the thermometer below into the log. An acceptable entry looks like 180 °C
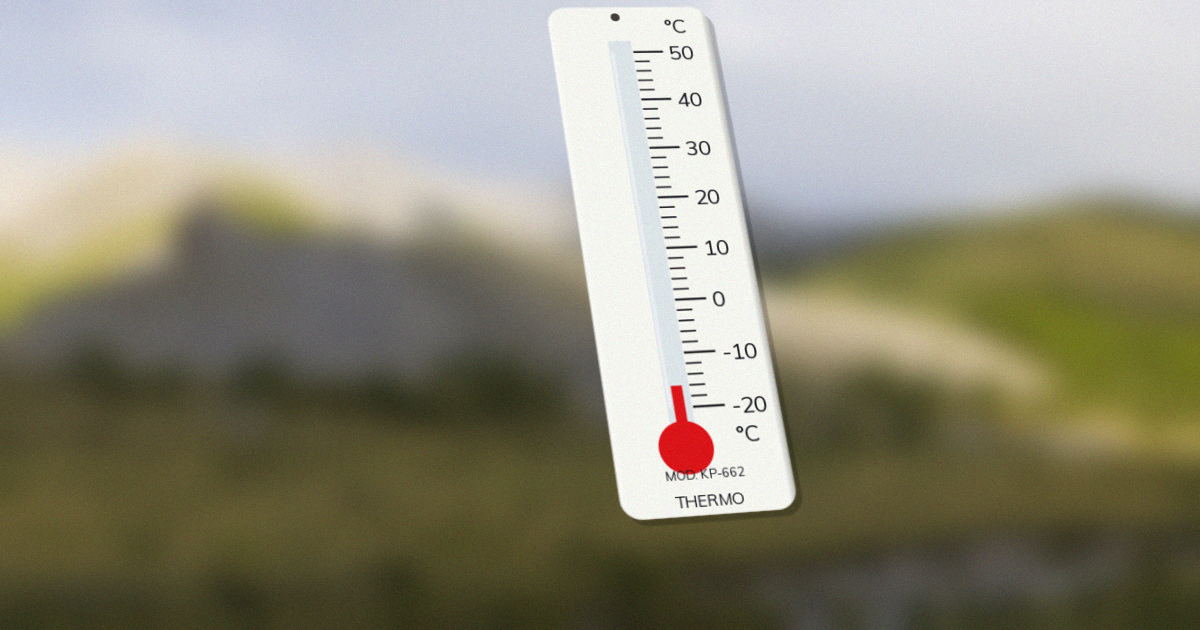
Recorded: -16 °C
